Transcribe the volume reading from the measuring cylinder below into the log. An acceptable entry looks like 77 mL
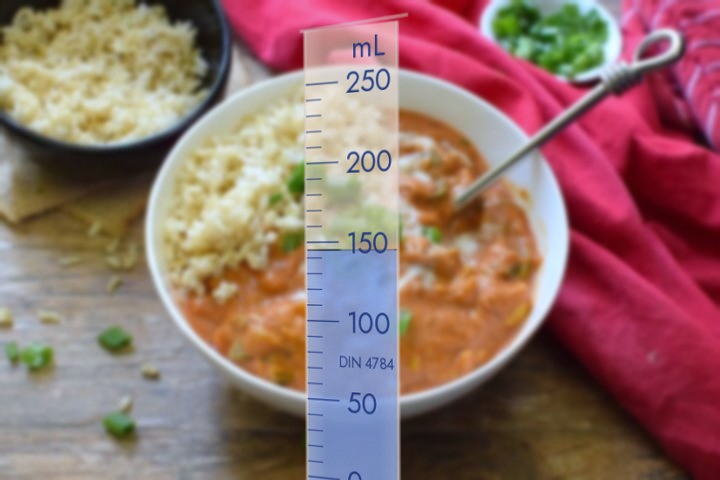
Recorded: 145 mL
